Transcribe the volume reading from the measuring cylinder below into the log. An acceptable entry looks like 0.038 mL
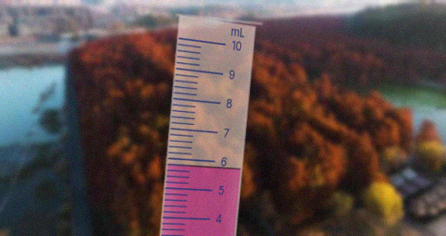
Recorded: 5.8 mL
